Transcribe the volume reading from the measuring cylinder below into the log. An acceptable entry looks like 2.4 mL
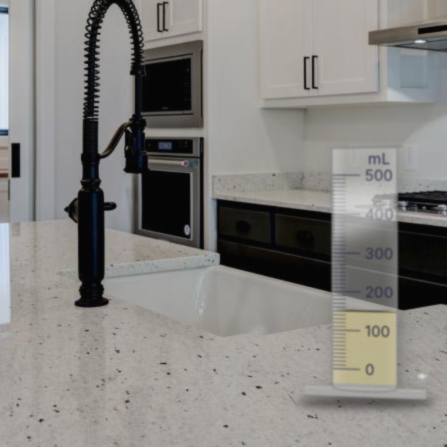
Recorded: 150 mL
